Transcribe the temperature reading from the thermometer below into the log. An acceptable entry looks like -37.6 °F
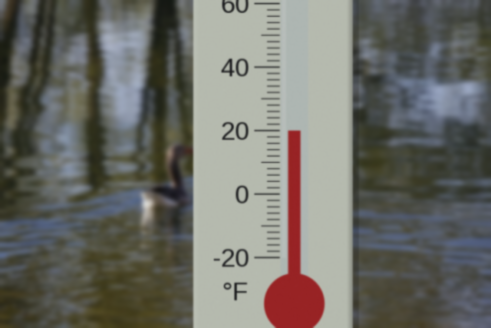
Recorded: 20 °F
